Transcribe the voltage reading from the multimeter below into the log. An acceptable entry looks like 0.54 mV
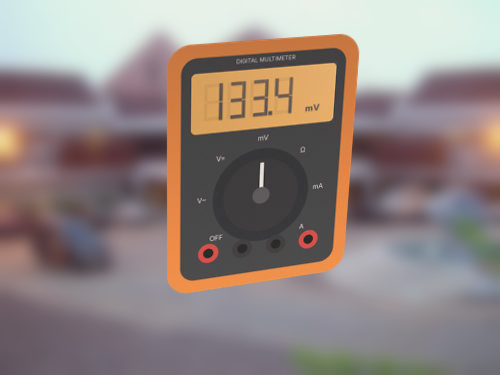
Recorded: 133.4 mV
